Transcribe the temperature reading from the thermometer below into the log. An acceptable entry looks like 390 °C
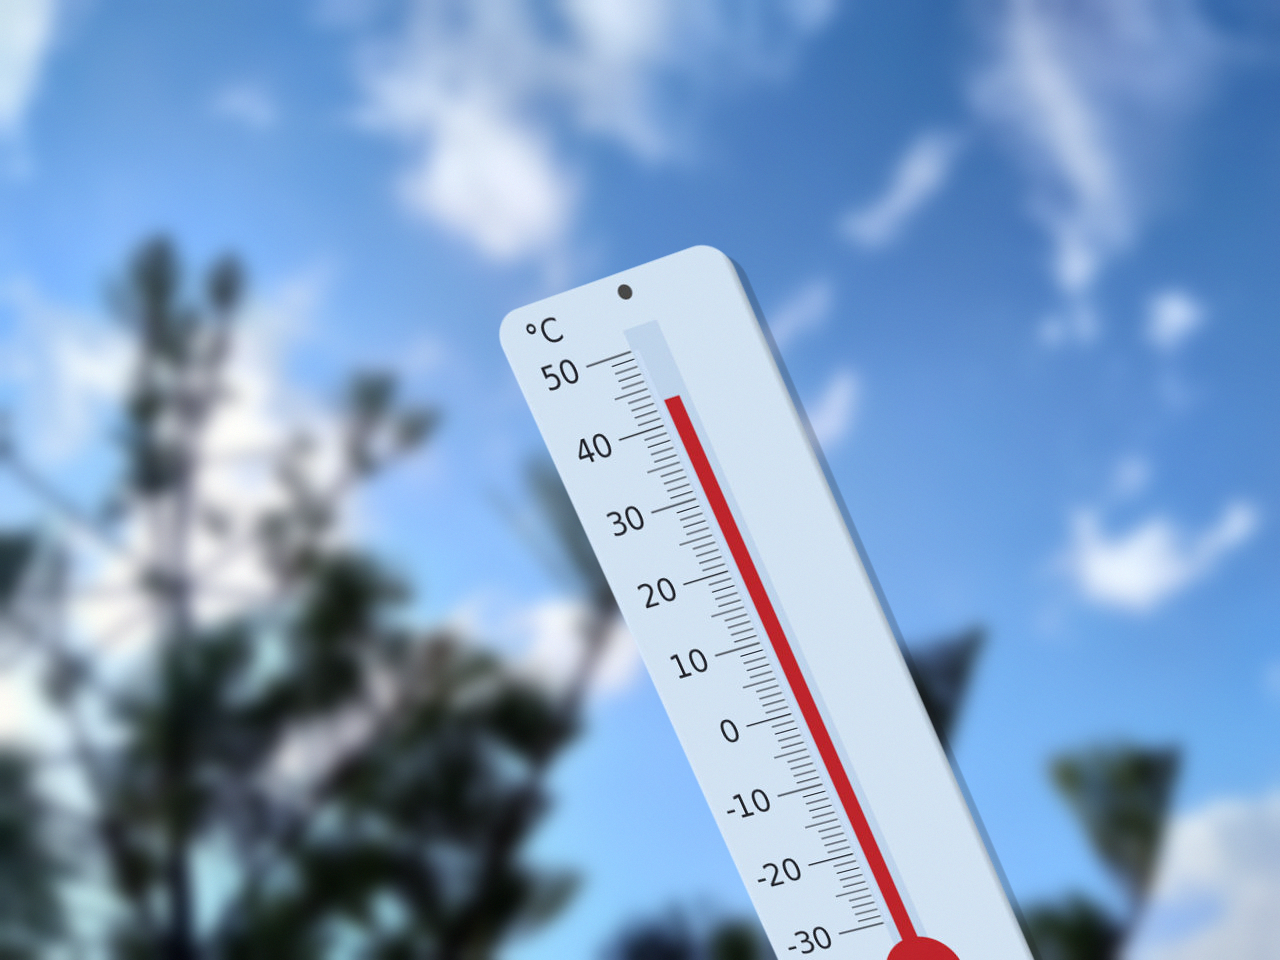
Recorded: 43 °C
